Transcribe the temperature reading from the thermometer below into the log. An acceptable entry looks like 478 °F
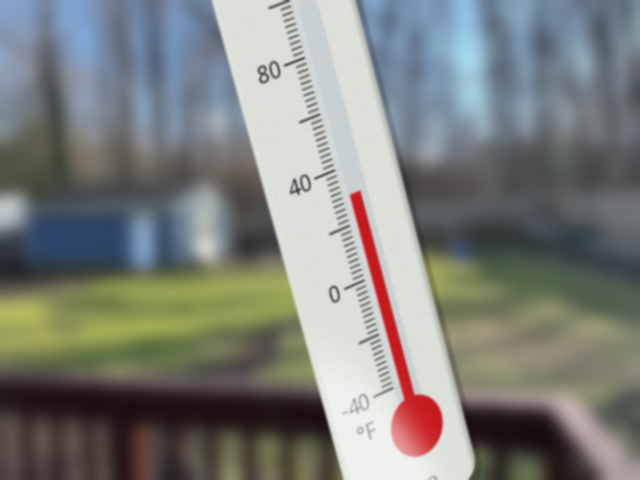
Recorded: 30 °F
